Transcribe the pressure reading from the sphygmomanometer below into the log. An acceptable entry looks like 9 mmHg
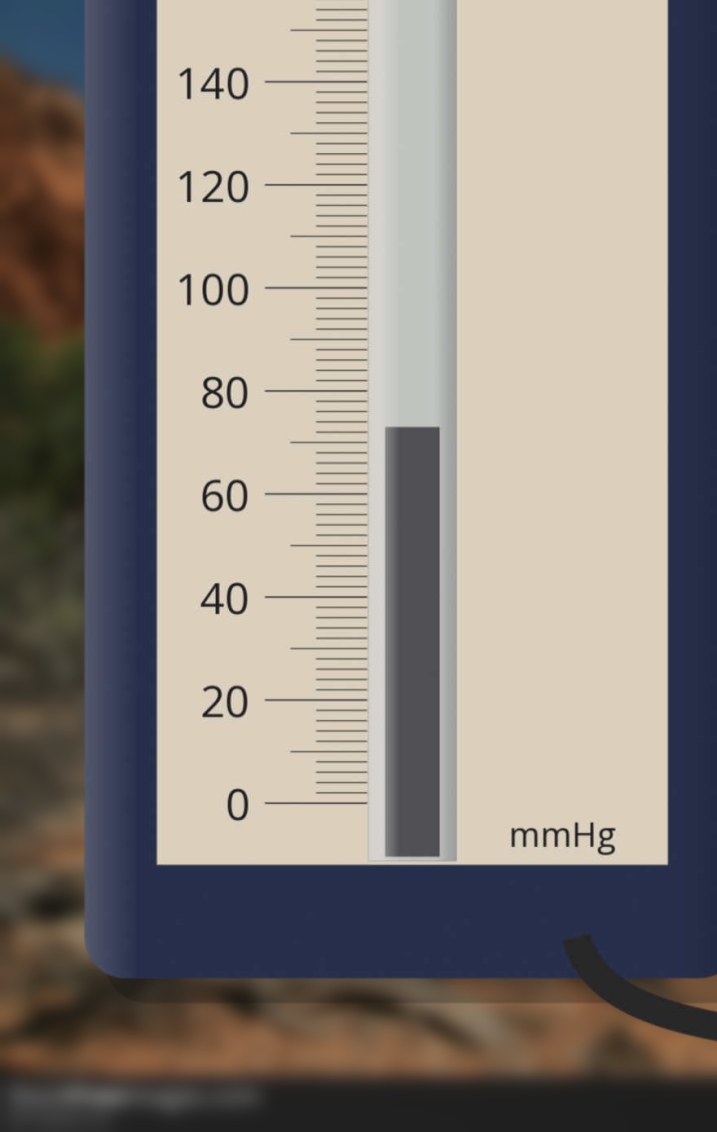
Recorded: 73 mmHg
